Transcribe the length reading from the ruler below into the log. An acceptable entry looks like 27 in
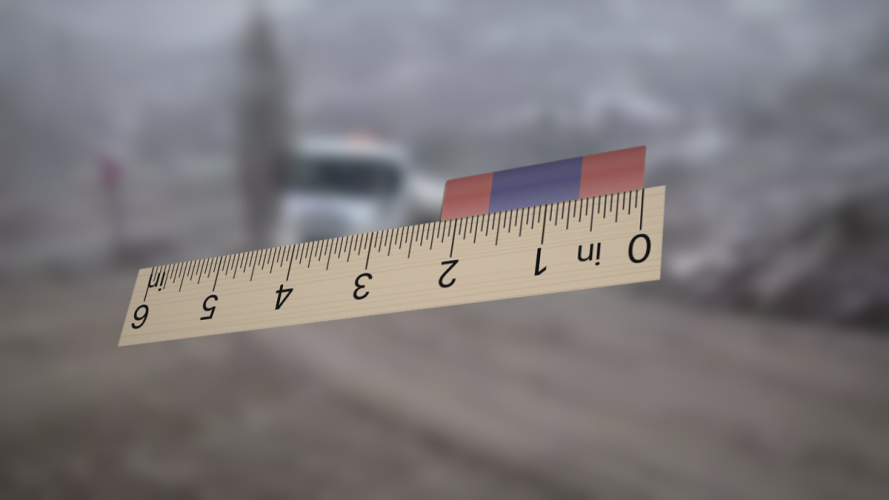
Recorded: 2.1875 in
